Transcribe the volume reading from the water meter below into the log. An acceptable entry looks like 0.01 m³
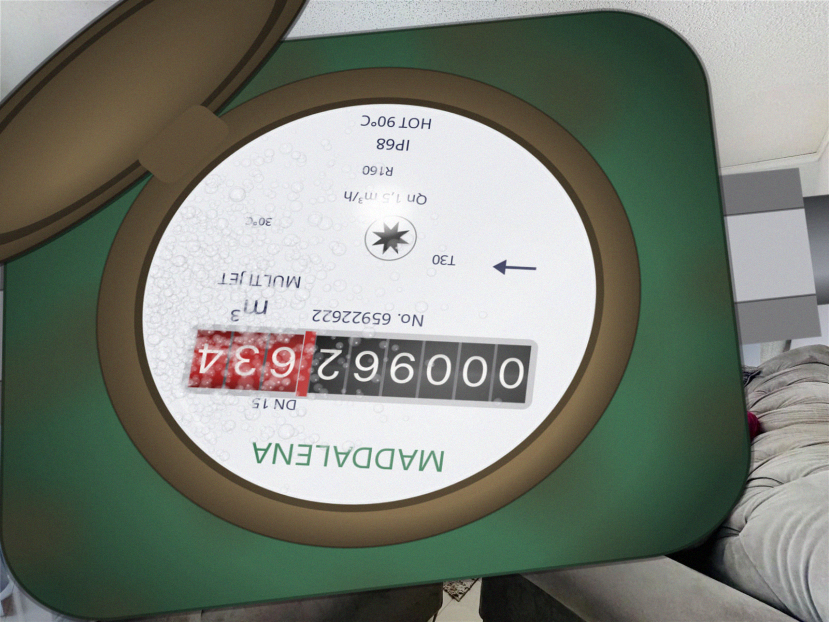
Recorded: 962.634 m³
